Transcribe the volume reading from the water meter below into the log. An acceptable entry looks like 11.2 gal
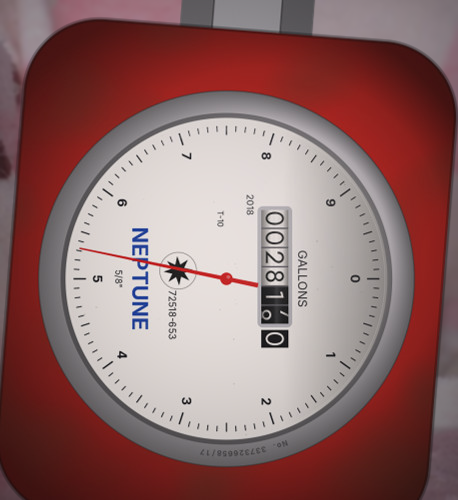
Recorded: 28175.3 gal
